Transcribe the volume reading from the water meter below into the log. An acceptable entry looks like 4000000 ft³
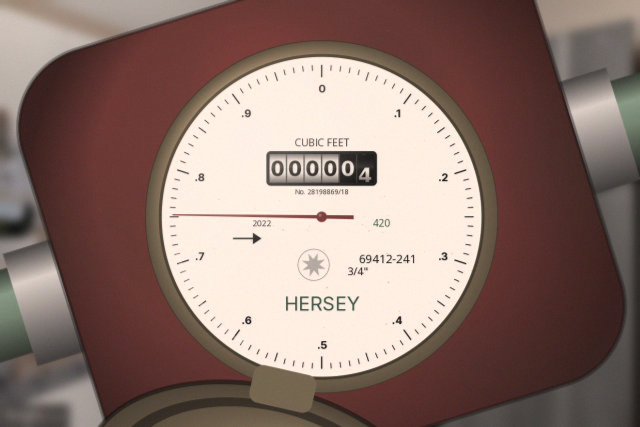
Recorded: 3.75 ft³
